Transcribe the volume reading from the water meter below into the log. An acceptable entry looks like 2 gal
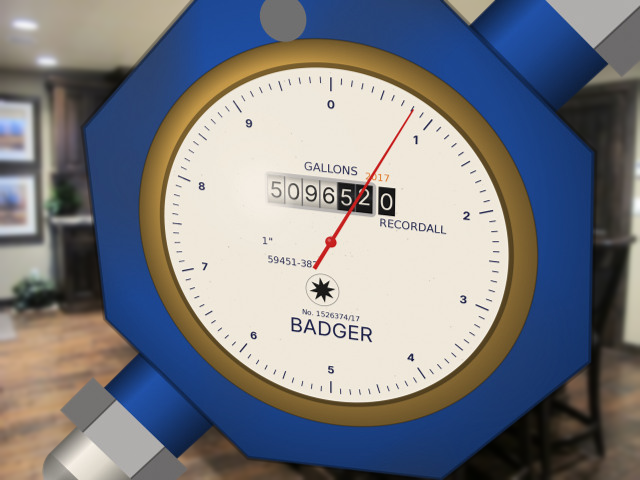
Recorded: 5096520.8 gal
